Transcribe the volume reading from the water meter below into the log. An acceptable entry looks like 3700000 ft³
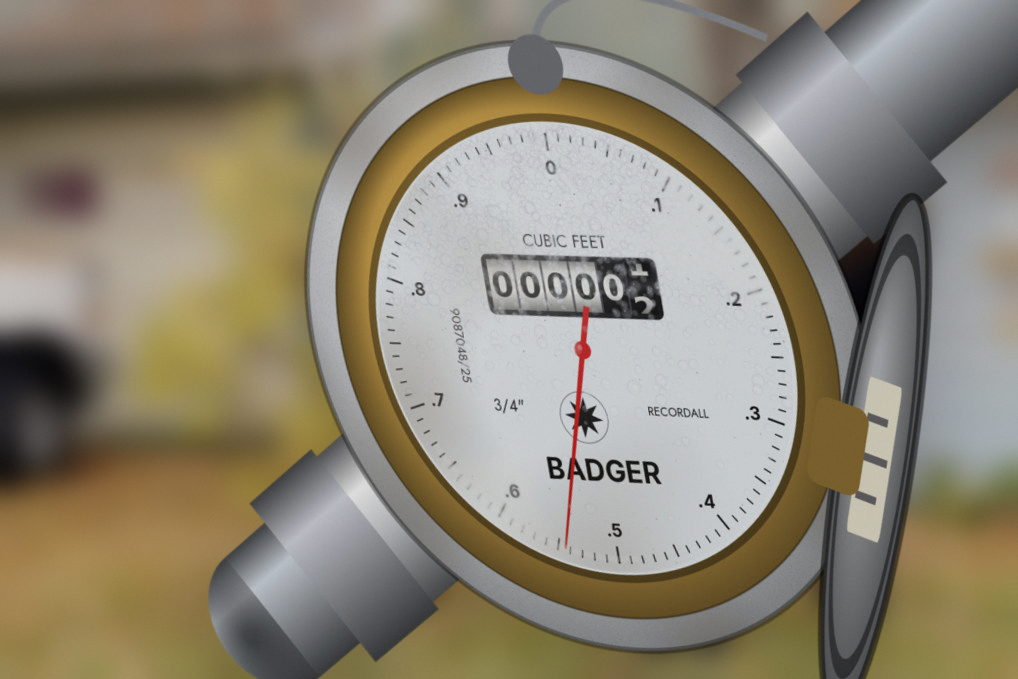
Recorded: 1.54 ft³
